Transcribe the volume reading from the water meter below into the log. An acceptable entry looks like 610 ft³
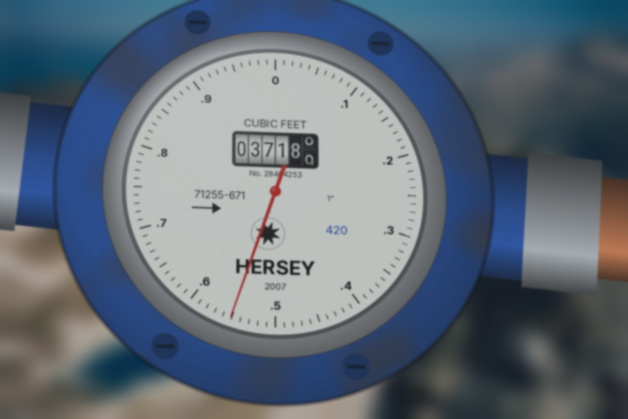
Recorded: 37188.55 ft³
